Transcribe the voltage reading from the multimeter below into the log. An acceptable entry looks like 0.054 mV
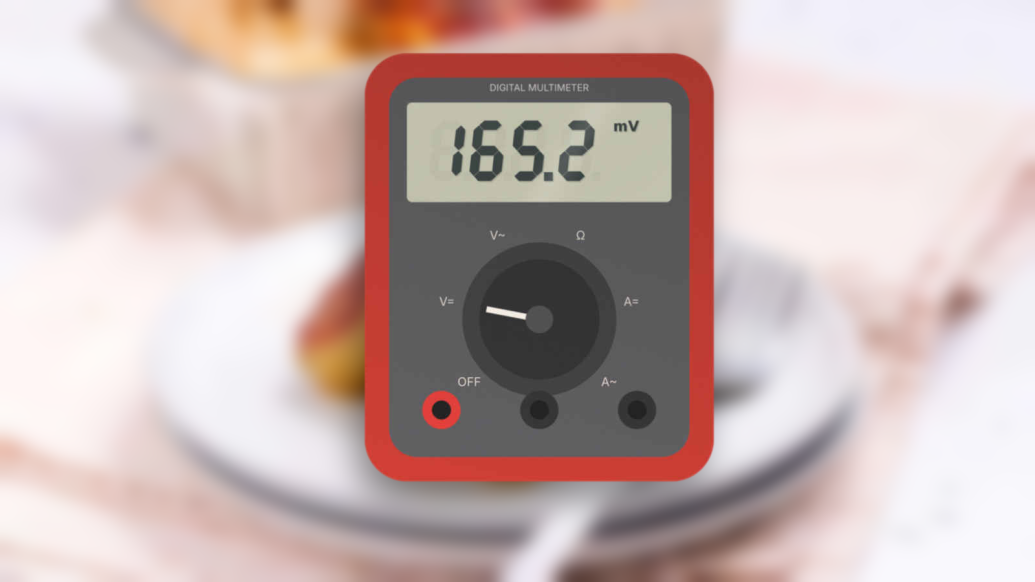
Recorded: 165.2 mV
